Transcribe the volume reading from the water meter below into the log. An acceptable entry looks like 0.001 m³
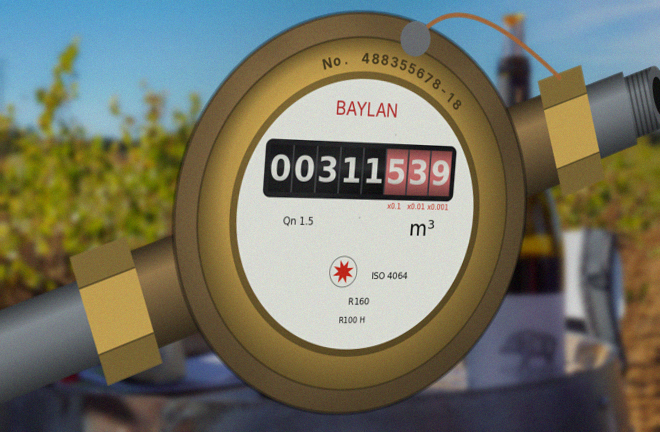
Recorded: 311.539 m³
